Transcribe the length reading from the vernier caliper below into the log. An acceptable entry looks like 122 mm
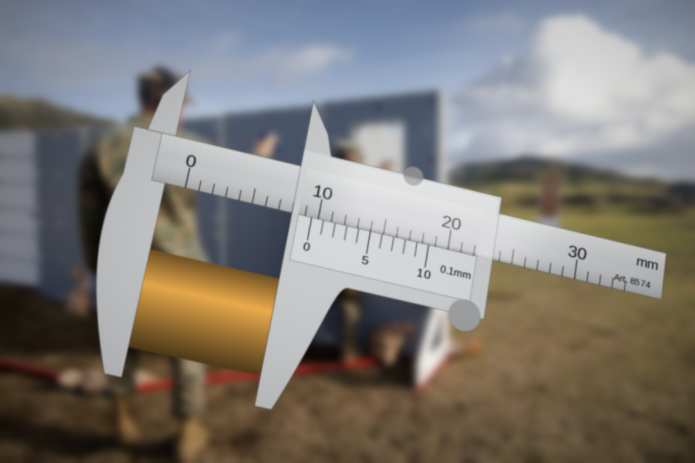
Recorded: 9.5 mm
